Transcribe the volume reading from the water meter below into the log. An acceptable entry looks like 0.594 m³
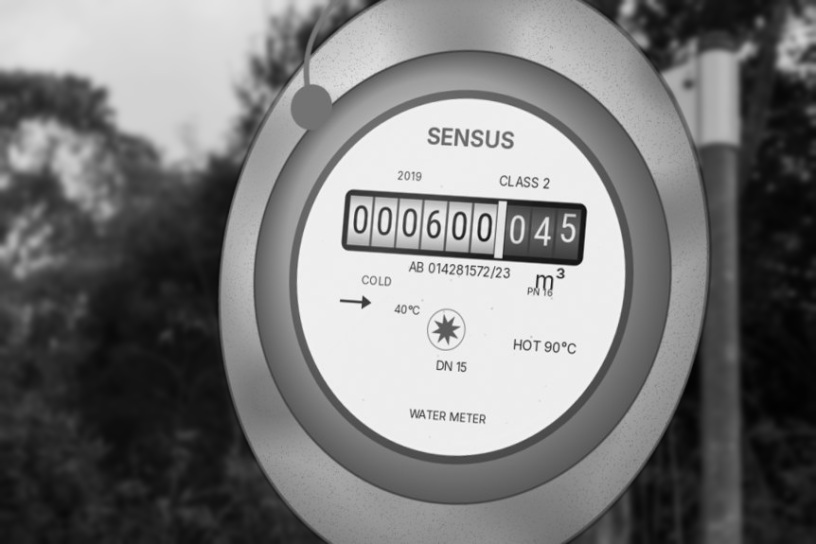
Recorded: 600.045 m³
